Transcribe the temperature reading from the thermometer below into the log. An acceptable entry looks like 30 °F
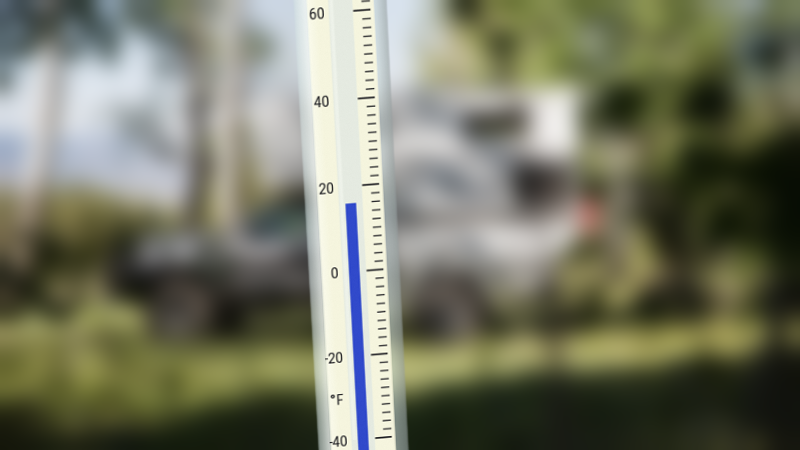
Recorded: 16 °F
